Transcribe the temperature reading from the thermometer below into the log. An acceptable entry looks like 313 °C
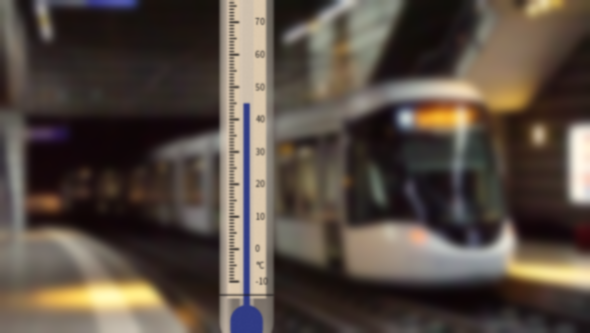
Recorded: 45 °C
